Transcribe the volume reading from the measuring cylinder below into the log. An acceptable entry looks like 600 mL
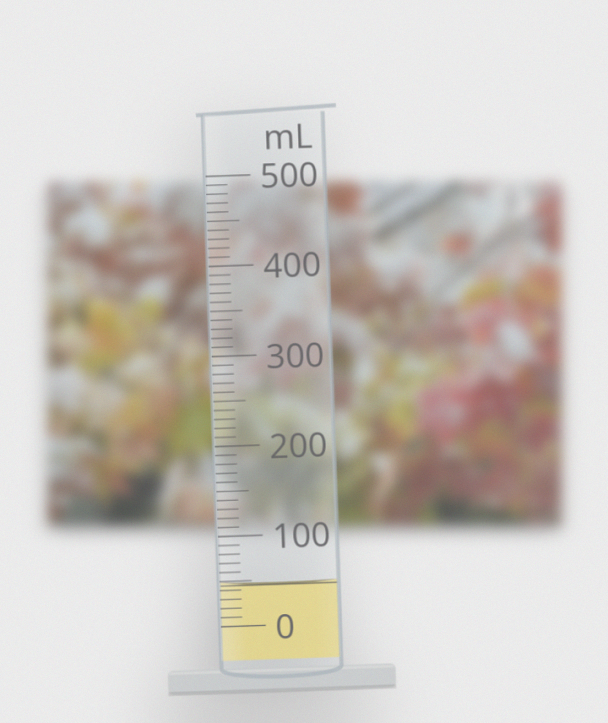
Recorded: 45 mL
